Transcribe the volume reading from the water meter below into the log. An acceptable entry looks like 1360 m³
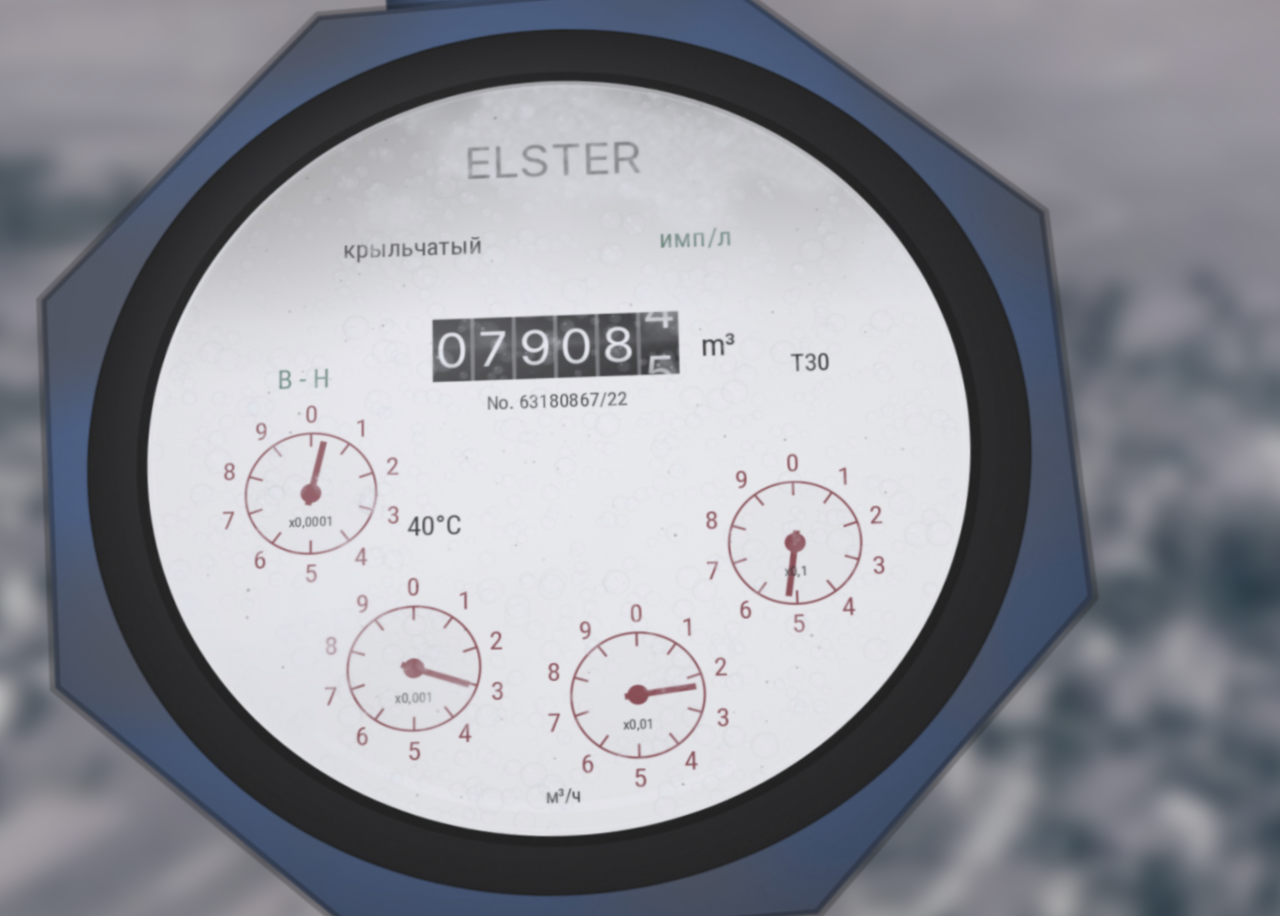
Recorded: 79084.5230 m³
